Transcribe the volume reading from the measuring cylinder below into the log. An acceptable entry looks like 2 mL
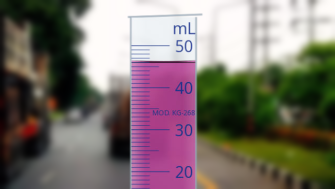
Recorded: 46 mL
